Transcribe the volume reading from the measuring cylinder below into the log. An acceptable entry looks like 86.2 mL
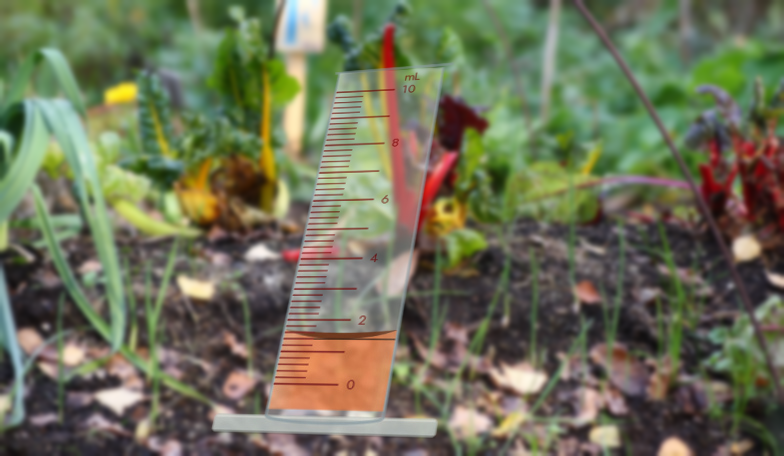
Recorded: 1.4 mL
